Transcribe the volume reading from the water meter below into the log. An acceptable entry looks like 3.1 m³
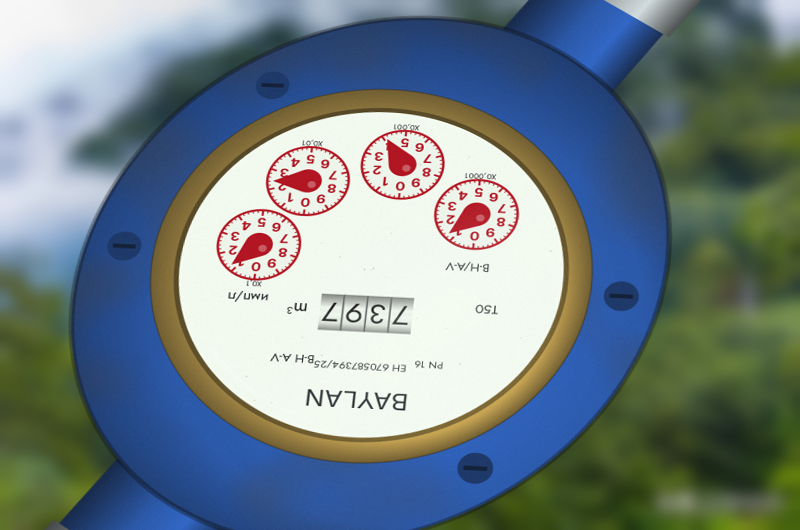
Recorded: 7397.1241 m³
